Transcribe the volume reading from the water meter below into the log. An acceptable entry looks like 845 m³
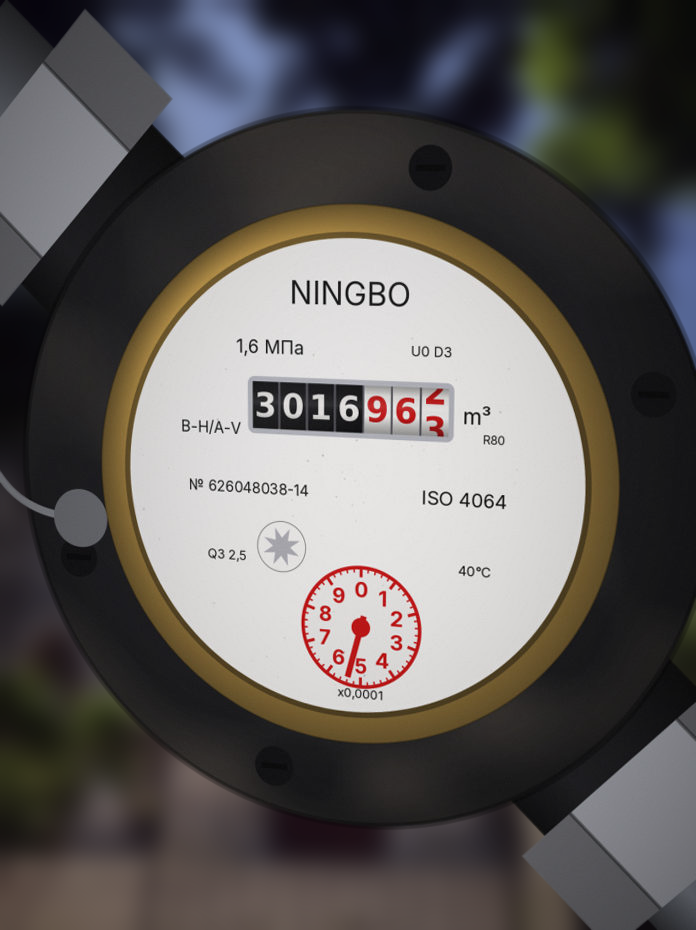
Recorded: 3016.9625 m³
